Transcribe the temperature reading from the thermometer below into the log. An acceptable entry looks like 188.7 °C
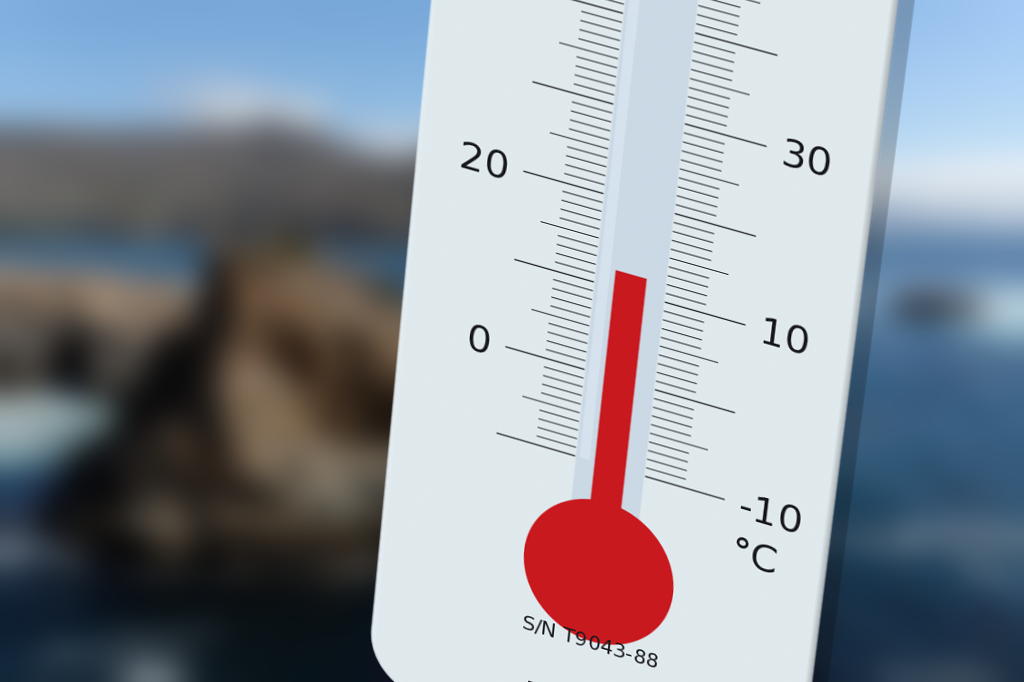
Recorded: 12 °C
